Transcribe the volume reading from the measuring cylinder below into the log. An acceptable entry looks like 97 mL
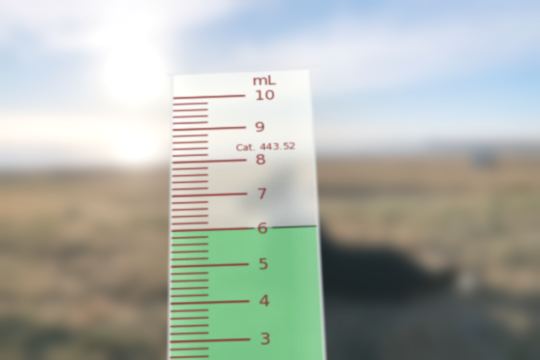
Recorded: 6 mL
